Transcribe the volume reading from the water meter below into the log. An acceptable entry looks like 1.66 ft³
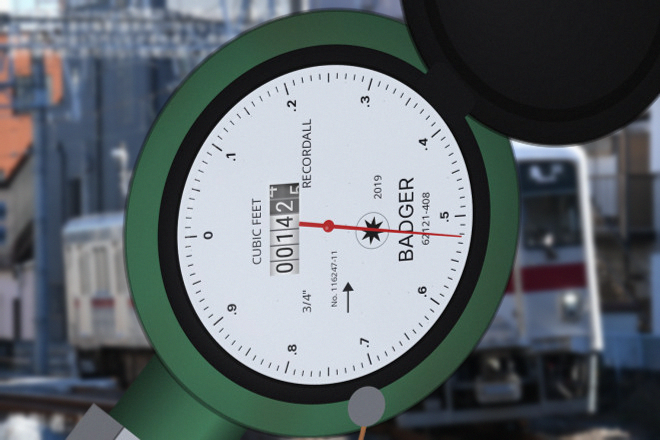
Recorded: 1424.52 ft³
